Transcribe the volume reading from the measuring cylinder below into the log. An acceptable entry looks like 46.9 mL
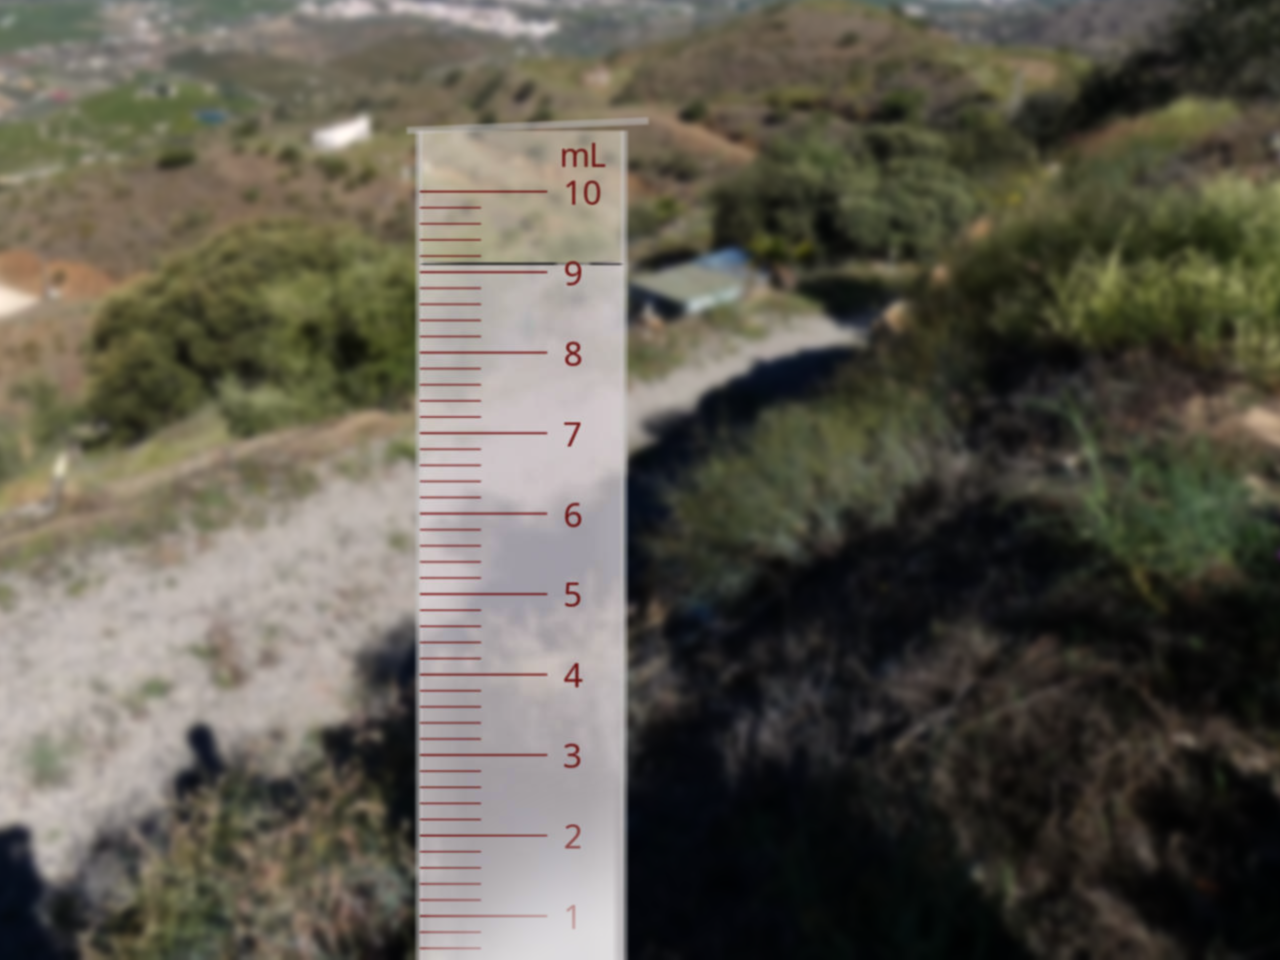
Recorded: 9.1 mL
